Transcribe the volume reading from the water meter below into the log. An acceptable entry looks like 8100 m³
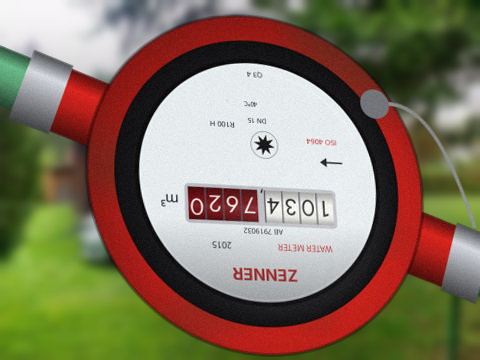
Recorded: 1034.7620 m³
